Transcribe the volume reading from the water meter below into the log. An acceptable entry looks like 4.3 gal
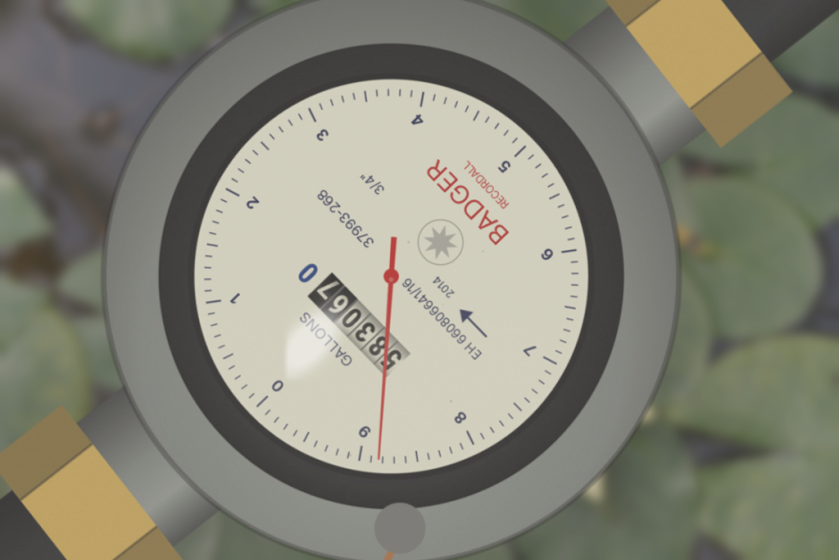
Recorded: 5830668.8 gal
